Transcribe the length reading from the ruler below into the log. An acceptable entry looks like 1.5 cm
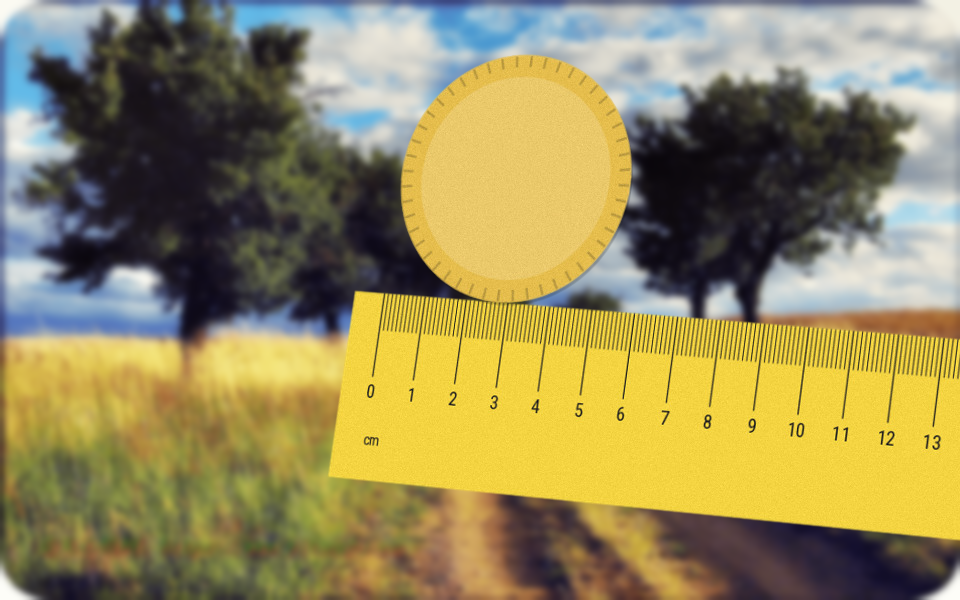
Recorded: 5.5 cm
